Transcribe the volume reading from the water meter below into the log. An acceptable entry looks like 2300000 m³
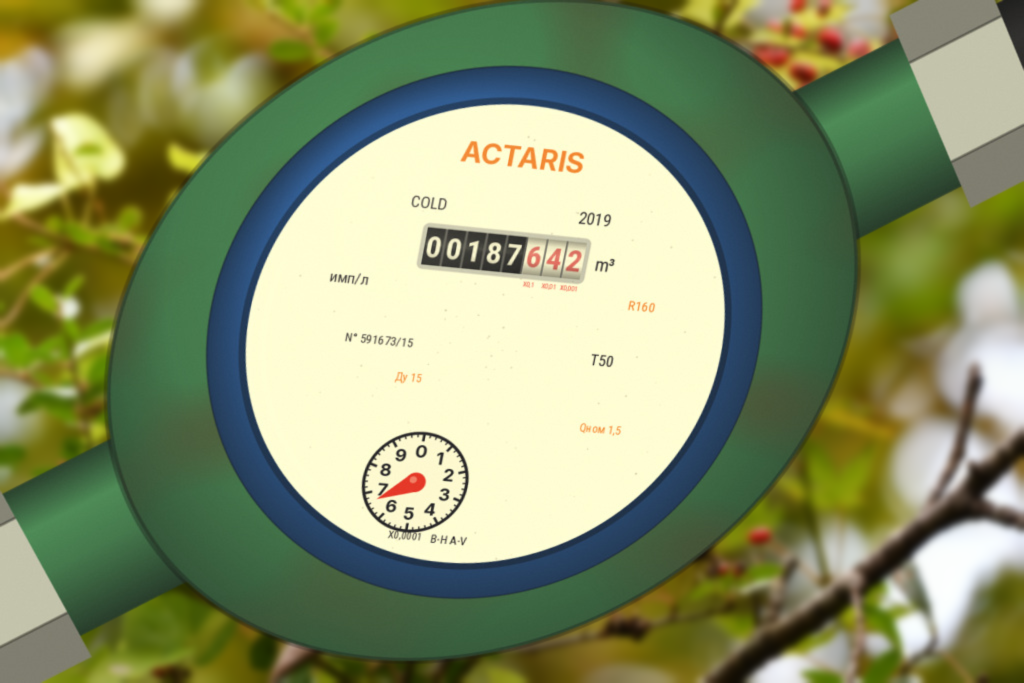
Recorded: 187.6426 m³
